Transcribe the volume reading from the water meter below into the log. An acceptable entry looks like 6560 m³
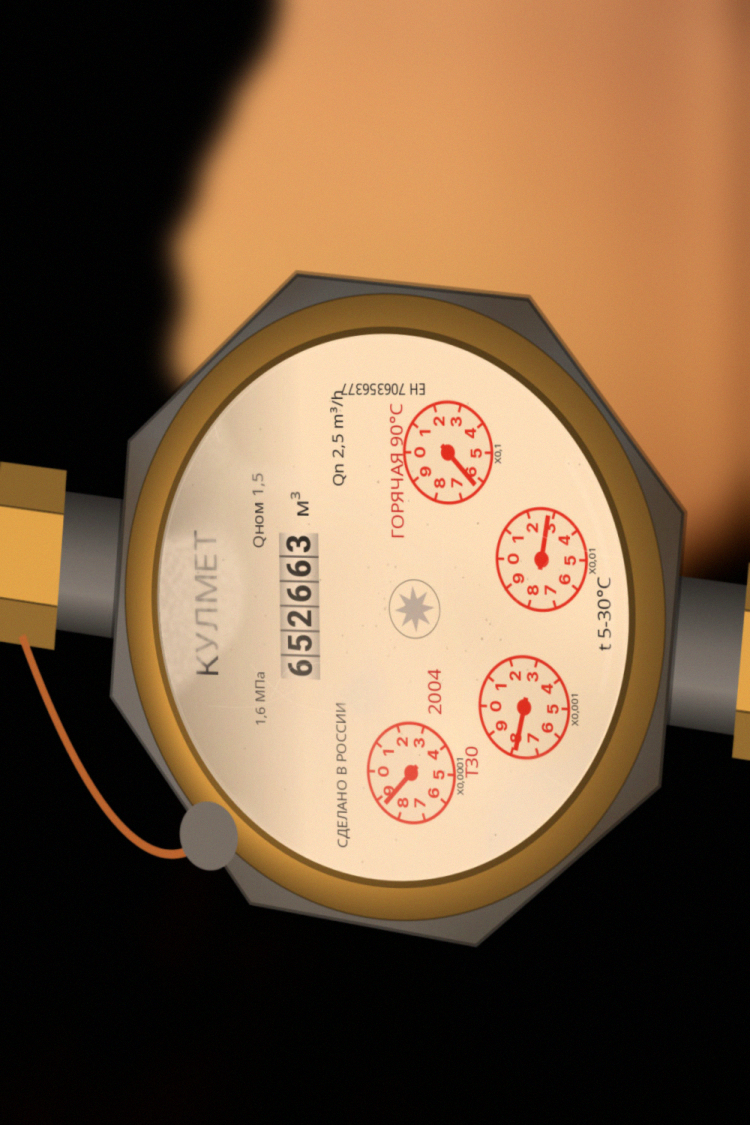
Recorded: 652663.6278 m³
